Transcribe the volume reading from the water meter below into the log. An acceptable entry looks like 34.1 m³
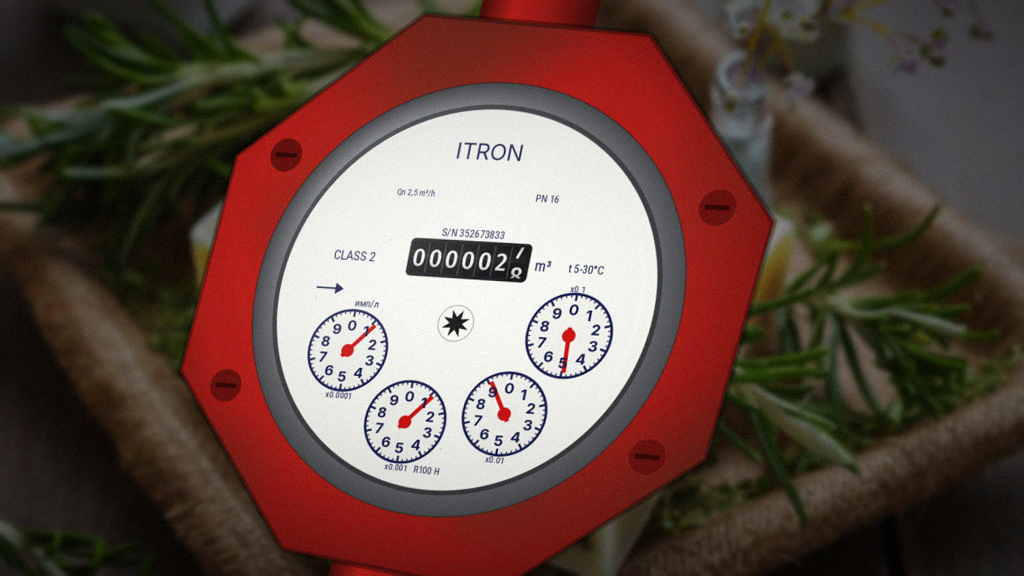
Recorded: 27.4911 m³
